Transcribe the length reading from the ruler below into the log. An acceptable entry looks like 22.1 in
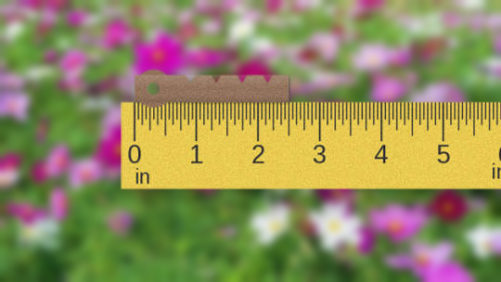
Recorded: 2.5 in
